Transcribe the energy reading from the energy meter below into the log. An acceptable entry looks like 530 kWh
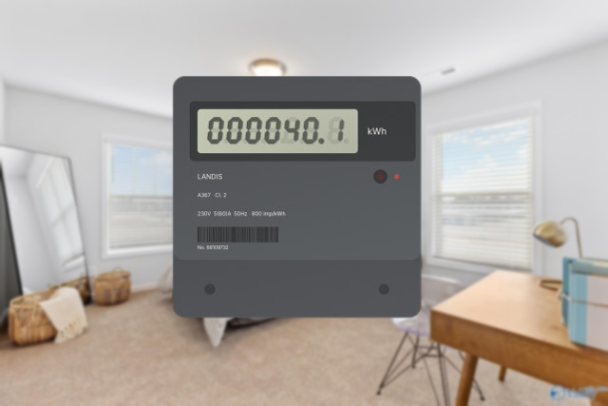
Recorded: 40.1 kWh
